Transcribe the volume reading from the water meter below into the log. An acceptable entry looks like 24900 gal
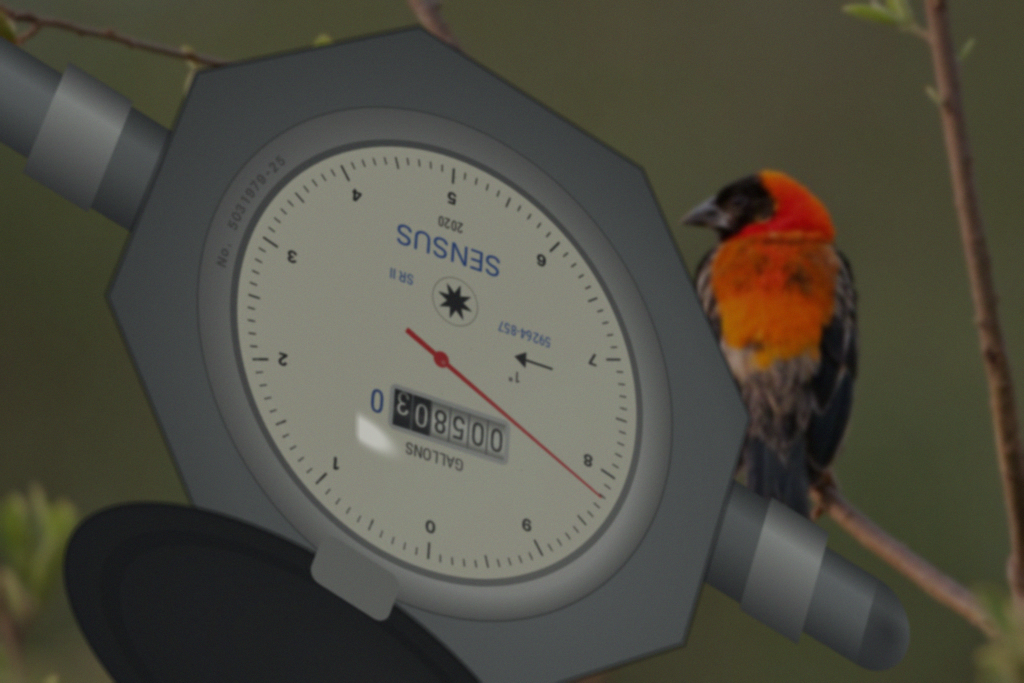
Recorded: 58028.2 gal
